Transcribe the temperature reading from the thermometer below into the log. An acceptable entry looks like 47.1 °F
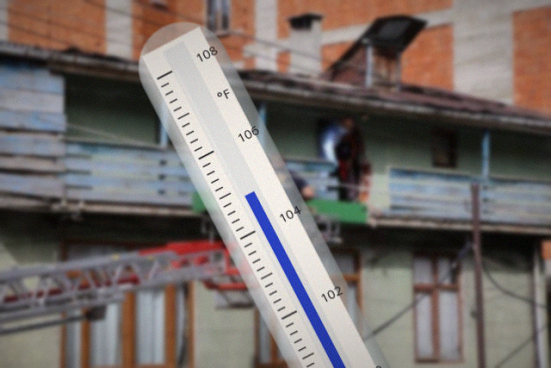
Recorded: 104.8 °F
